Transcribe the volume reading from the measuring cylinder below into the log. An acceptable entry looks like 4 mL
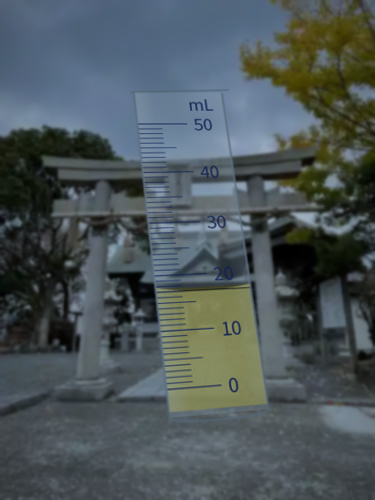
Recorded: 17 mL
